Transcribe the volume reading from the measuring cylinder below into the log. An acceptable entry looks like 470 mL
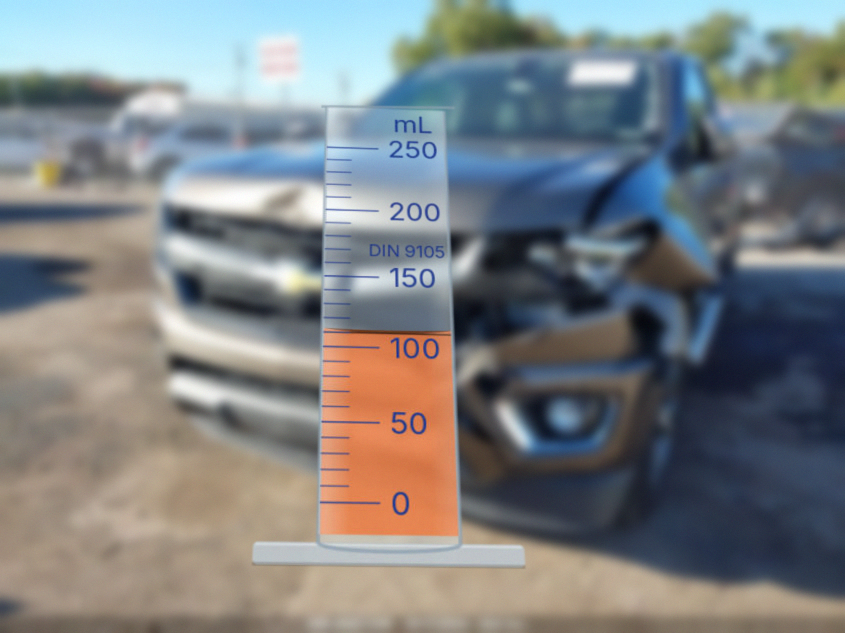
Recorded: 110 mL
